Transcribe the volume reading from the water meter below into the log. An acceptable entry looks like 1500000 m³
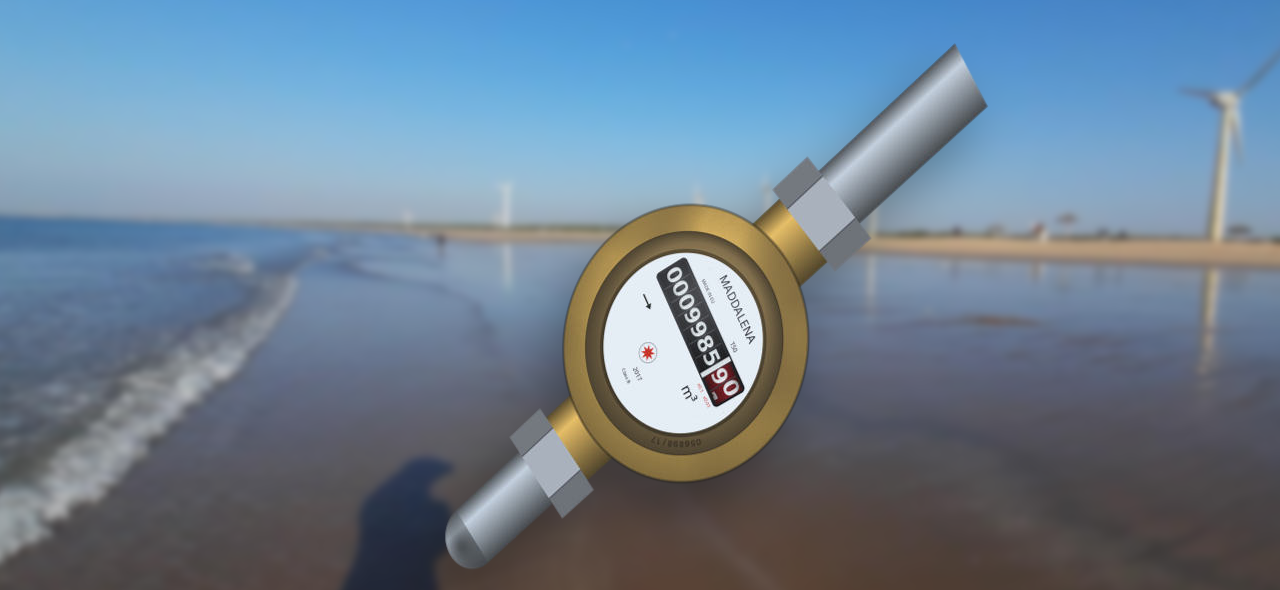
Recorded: 9985.90 m³
